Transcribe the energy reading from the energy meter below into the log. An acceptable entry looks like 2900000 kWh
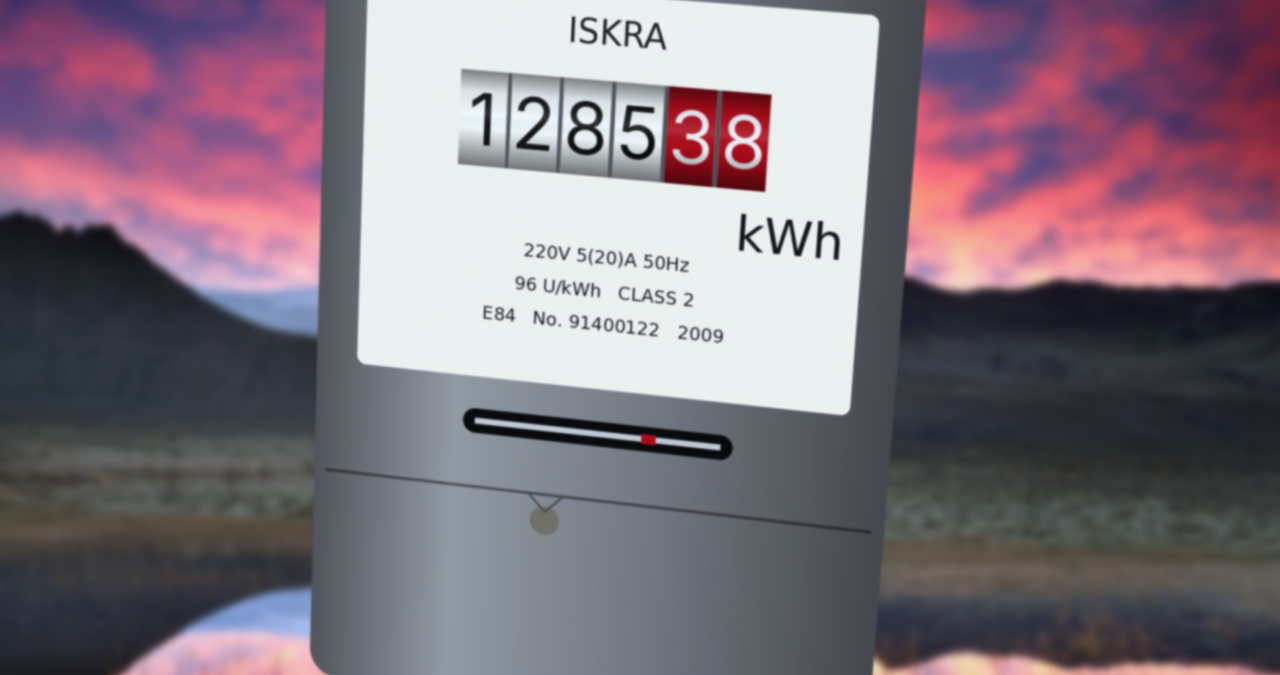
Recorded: 1285.38 kWh
